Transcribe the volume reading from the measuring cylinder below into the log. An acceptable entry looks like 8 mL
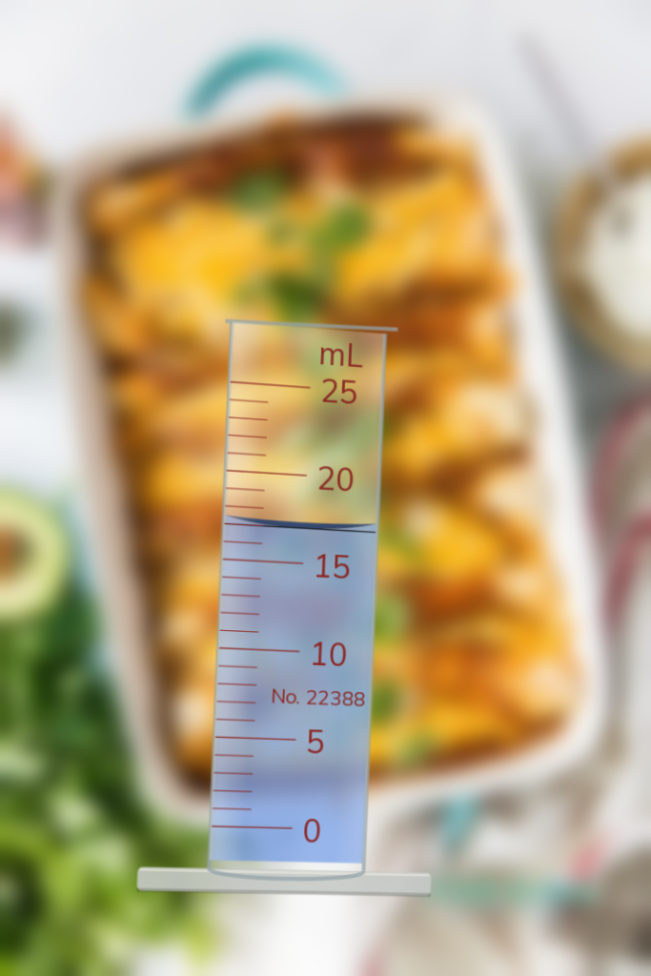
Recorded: 17 mL
